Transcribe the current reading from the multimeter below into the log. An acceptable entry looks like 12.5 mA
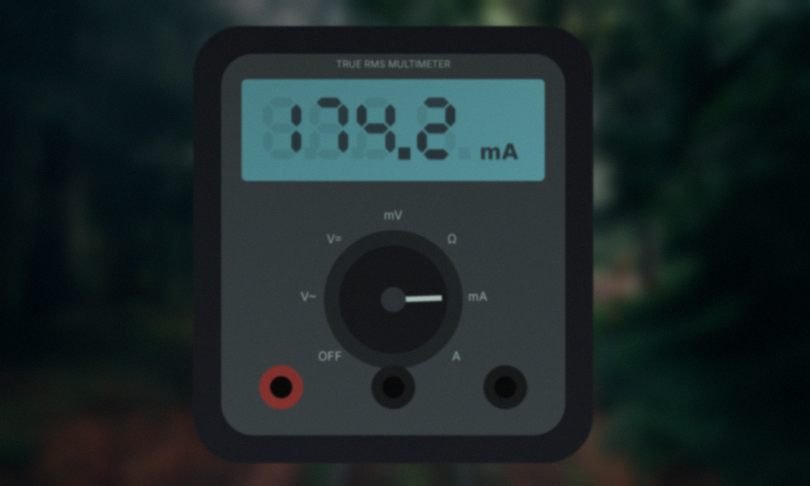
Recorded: 174.2 mA
